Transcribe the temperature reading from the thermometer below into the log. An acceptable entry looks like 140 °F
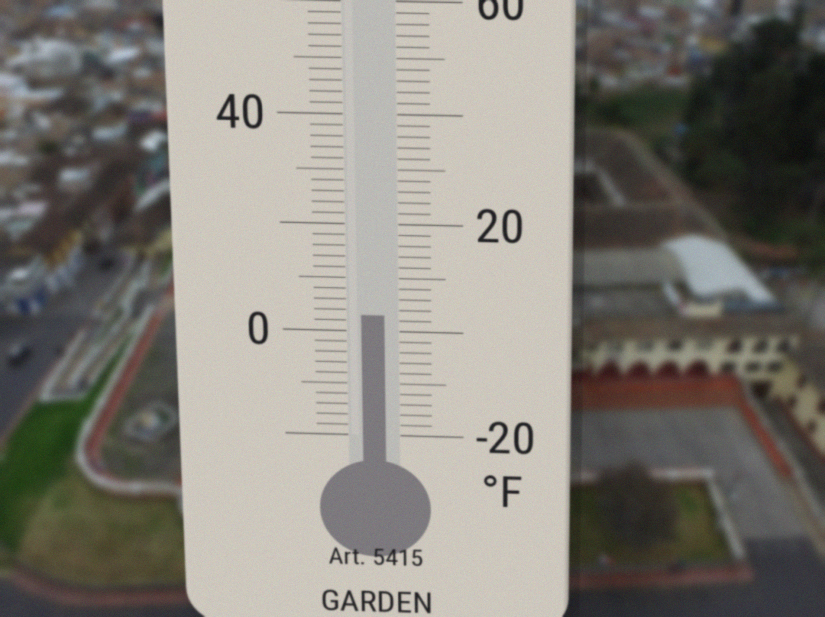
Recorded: 3 °F
